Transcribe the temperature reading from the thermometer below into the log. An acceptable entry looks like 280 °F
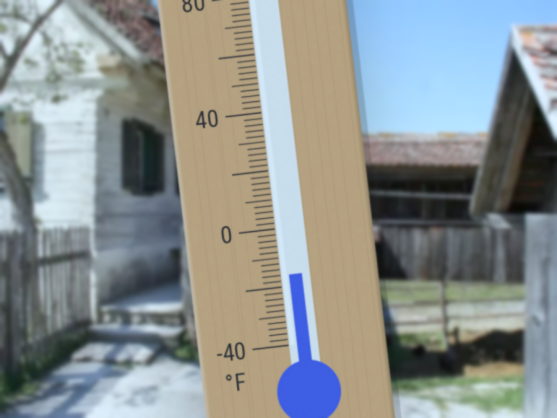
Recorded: -16 °F
